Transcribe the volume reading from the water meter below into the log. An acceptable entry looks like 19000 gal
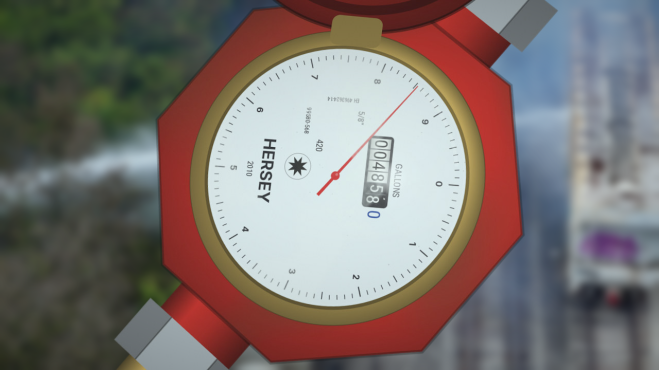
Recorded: 48578.5 gal
